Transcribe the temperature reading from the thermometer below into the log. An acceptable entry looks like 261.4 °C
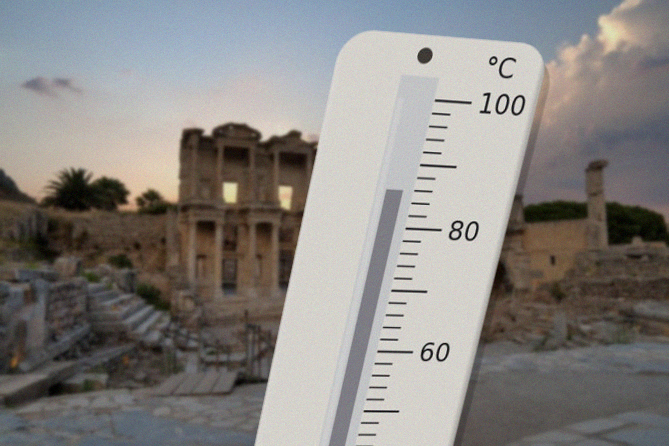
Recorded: 86 °C
